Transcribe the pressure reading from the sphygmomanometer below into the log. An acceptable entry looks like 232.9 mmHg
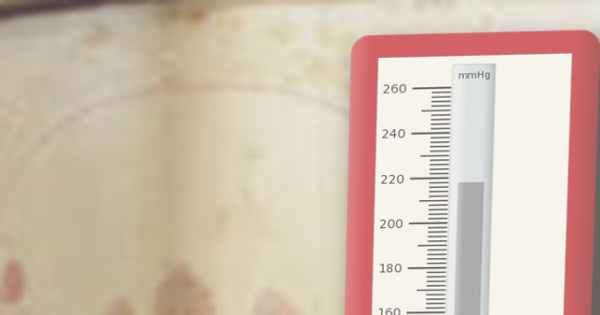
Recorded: 218 mmHg
